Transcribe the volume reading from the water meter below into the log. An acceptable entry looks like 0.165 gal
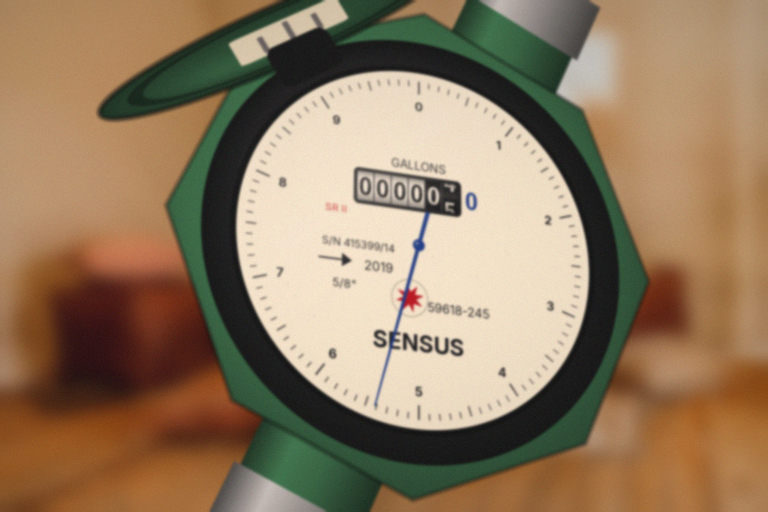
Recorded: 45.4 gal
